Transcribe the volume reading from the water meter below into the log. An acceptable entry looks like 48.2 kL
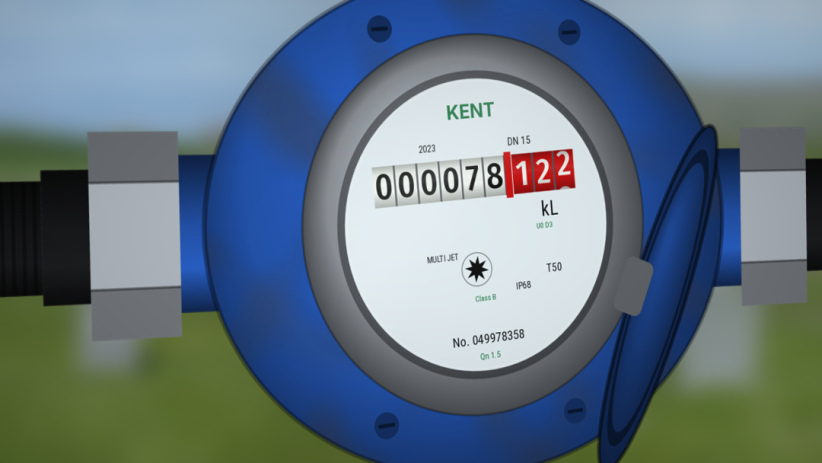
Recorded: 78.122 kL
